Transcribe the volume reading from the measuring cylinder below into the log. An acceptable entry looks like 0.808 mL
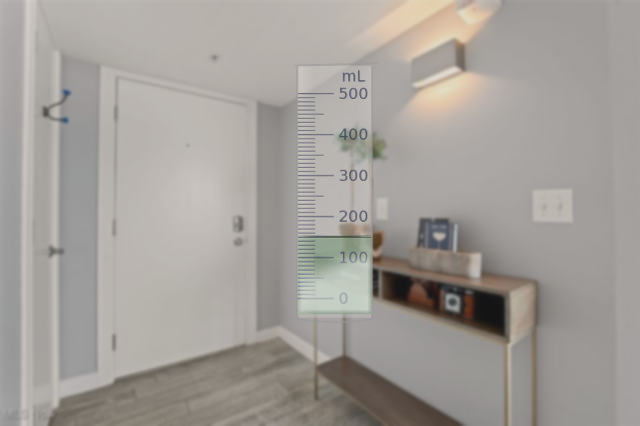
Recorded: 150 mL
